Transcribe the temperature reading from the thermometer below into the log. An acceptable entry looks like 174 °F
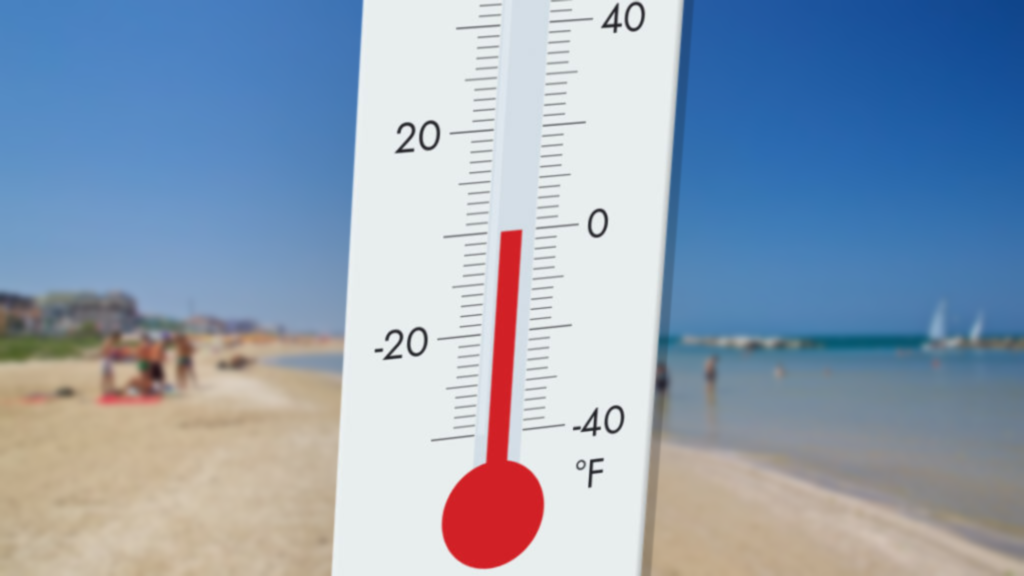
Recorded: 0 °F
